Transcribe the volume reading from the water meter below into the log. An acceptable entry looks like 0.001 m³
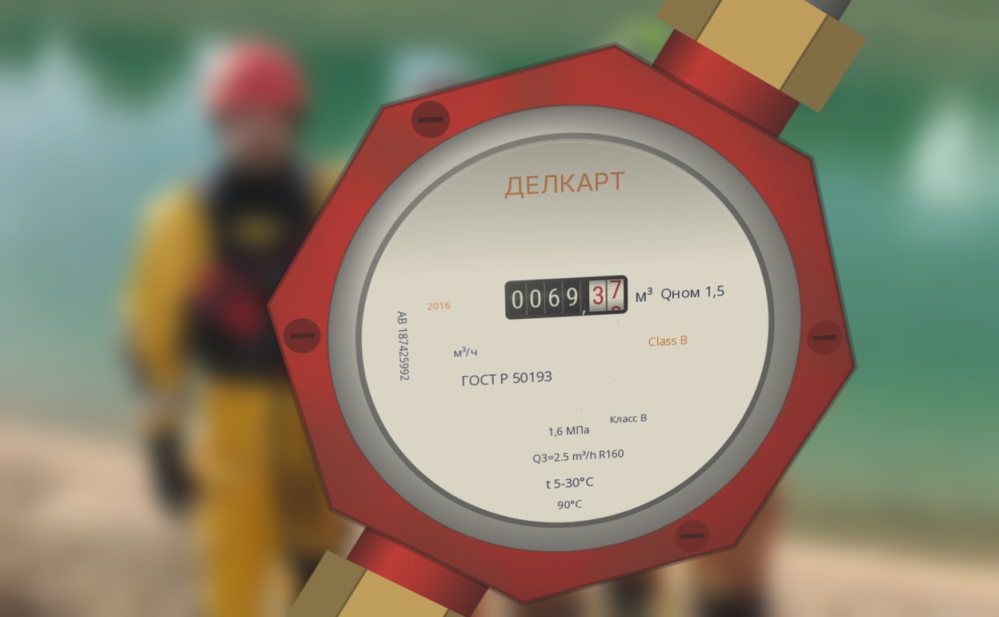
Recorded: 69.37 m³
